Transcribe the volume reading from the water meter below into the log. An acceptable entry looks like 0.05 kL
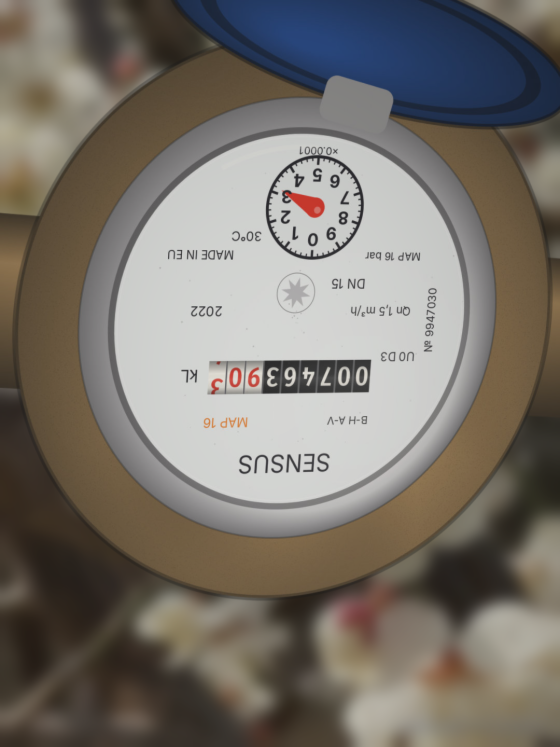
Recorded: 7463.9033 kL
